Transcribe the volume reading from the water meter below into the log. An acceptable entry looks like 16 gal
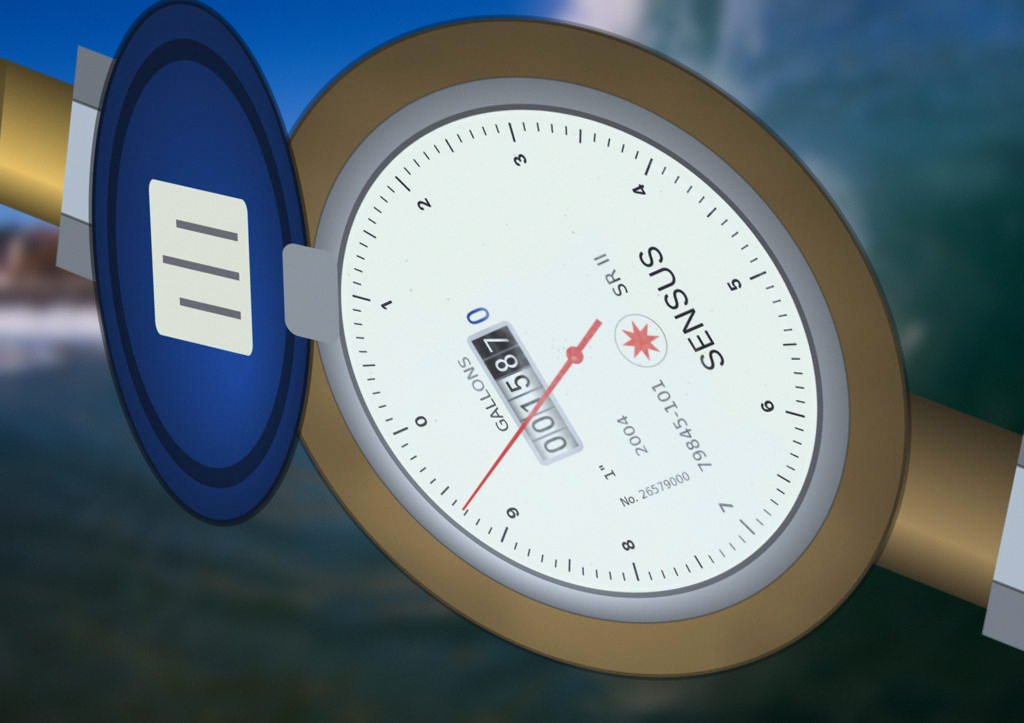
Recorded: 15869.3 gal
